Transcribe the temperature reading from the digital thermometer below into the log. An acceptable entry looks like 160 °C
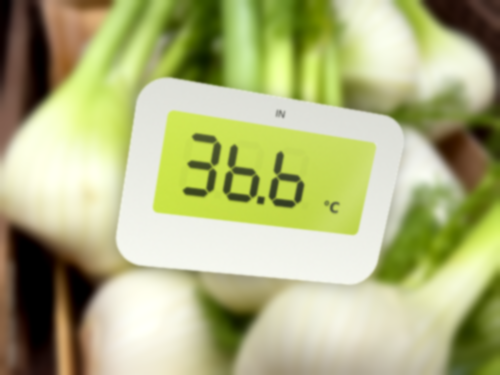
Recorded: 36.6 °C
